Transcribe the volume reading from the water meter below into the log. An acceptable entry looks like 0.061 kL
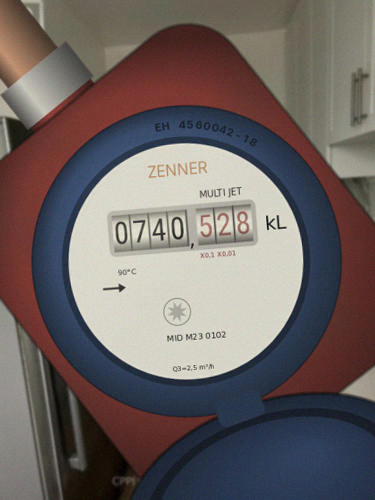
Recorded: 740.528 kL
